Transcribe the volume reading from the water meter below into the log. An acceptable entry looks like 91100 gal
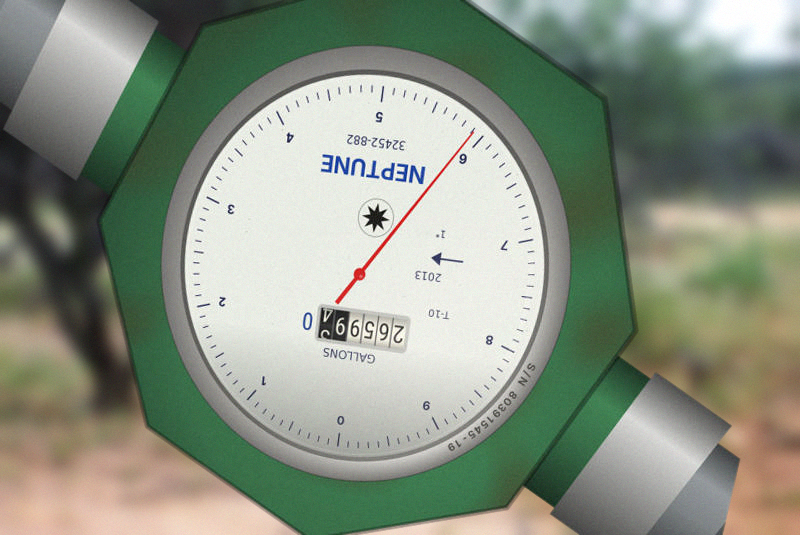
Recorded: 2659935.9 gal
